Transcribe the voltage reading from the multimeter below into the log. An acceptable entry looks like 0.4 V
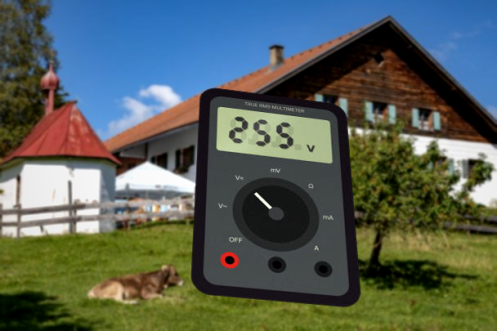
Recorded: 255 V
